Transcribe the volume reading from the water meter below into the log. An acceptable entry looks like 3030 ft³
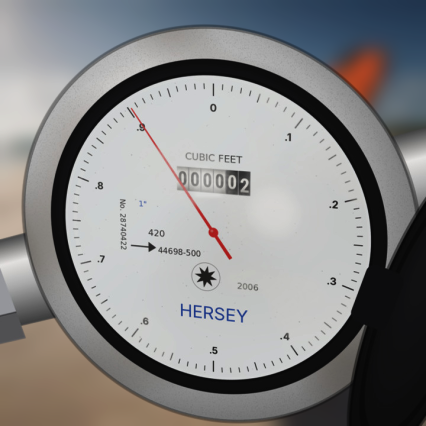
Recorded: 1.90 ft³
